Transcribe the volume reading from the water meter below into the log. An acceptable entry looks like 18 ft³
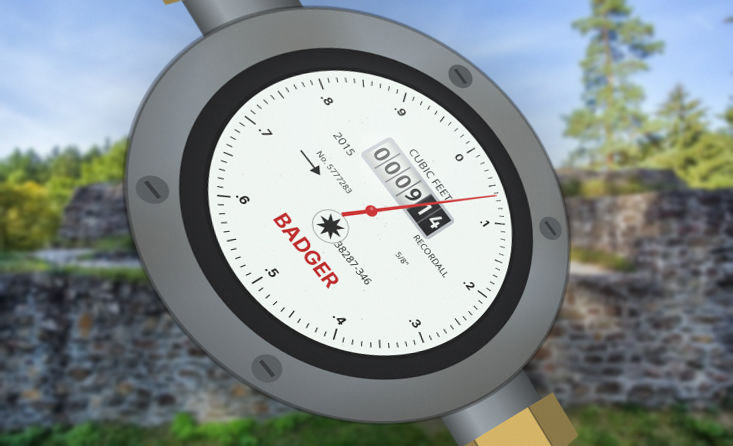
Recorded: 914.06 ft³
